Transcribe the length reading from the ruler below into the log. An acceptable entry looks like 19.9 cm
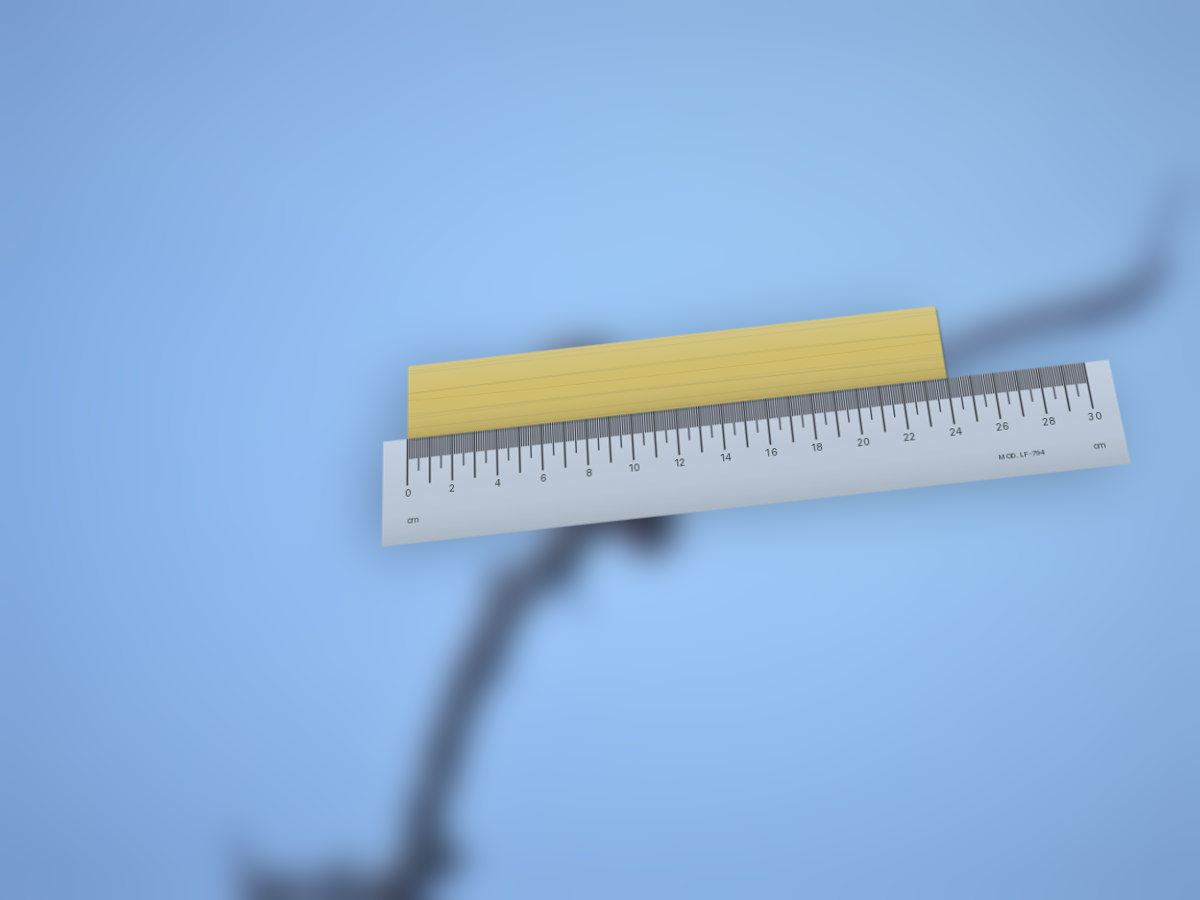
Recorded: 24 cm
